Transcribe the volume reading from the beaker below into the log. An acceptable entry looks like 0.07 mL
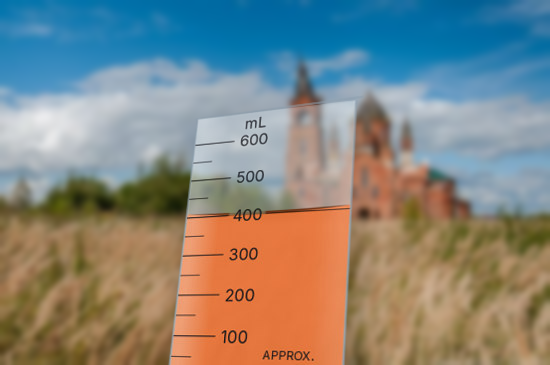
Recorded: 400 mL
